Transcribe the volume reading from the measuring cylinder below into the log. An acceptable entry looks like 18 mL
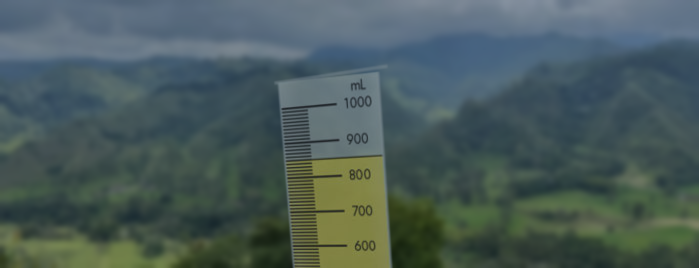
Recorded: 850 mL
